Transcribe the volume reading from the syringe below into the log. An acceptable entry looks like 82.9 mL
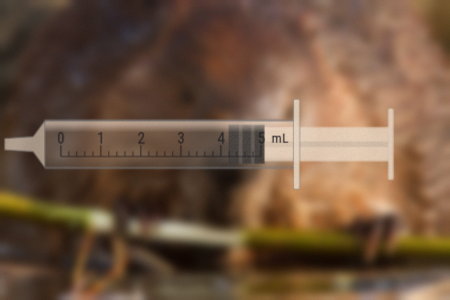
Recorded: 4.2 mL
